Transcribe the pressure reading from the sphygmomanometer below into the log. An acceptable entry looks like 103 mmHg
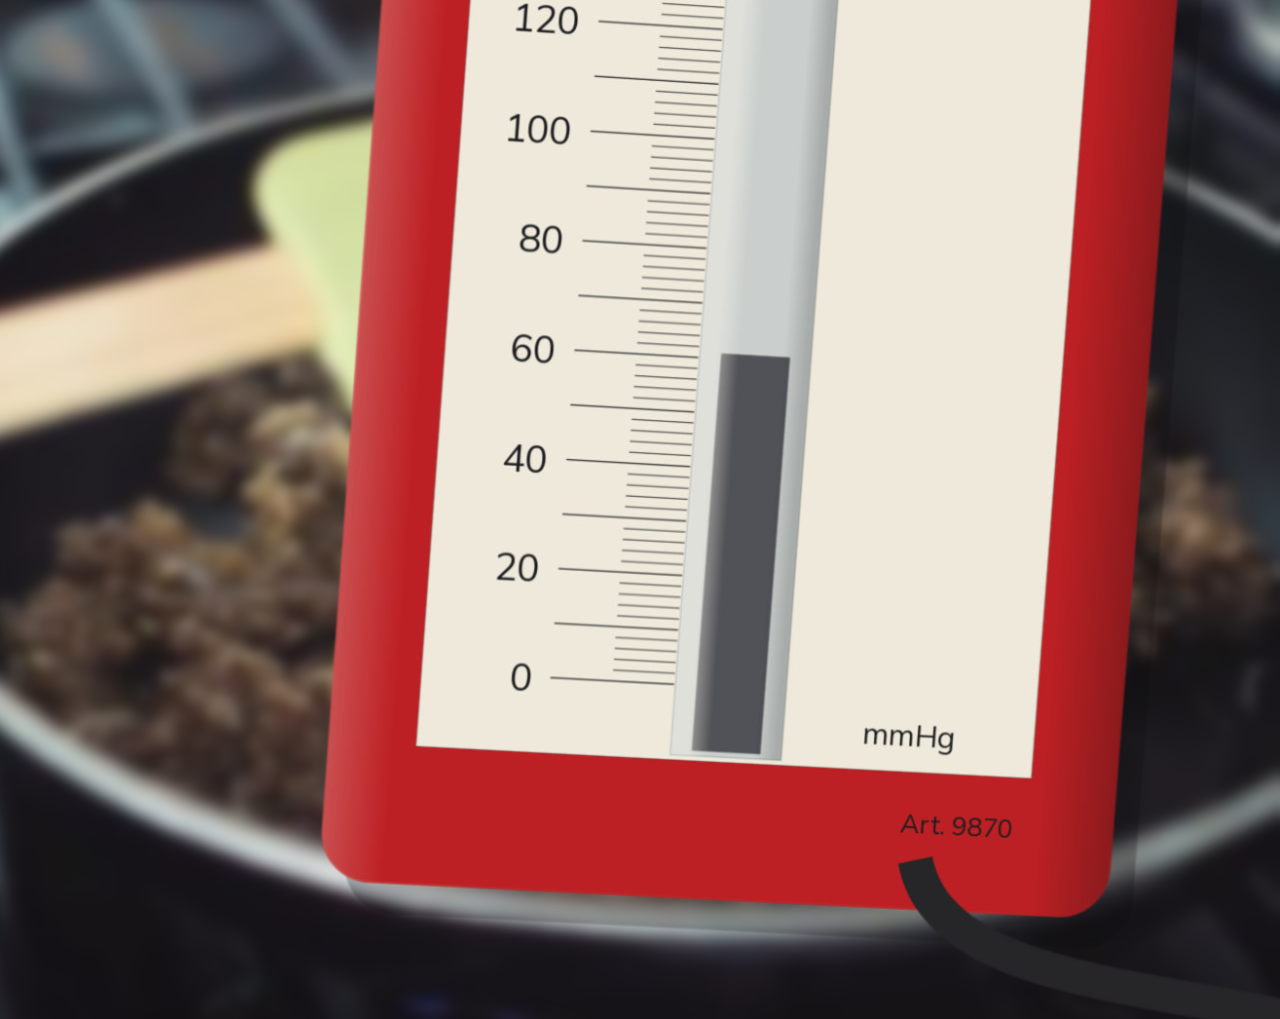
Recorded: 61 mmHg
